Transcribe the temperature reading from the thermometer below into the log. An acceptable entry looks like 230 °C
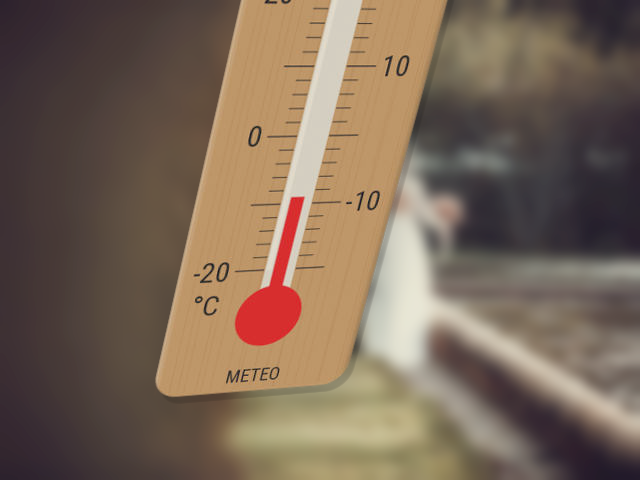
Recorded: -9 °C
